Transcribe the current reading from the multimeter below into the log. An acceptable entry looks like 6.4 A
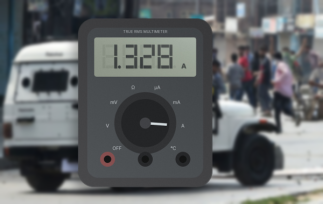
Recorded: 1.328 A
